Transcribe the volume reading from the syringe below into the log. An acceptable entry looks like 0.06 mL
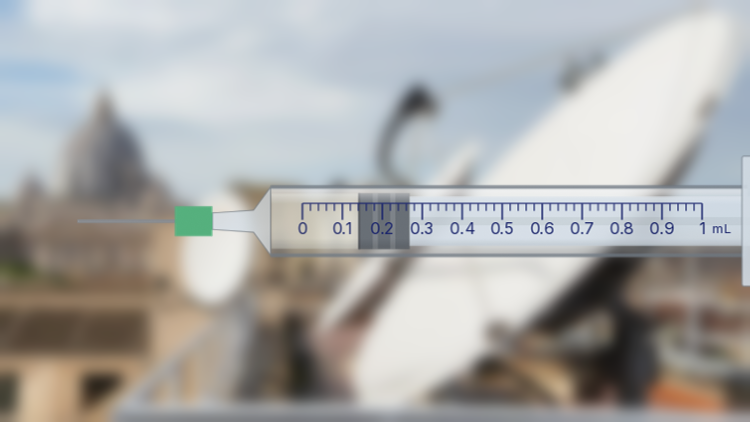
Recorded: 0.14 mL
